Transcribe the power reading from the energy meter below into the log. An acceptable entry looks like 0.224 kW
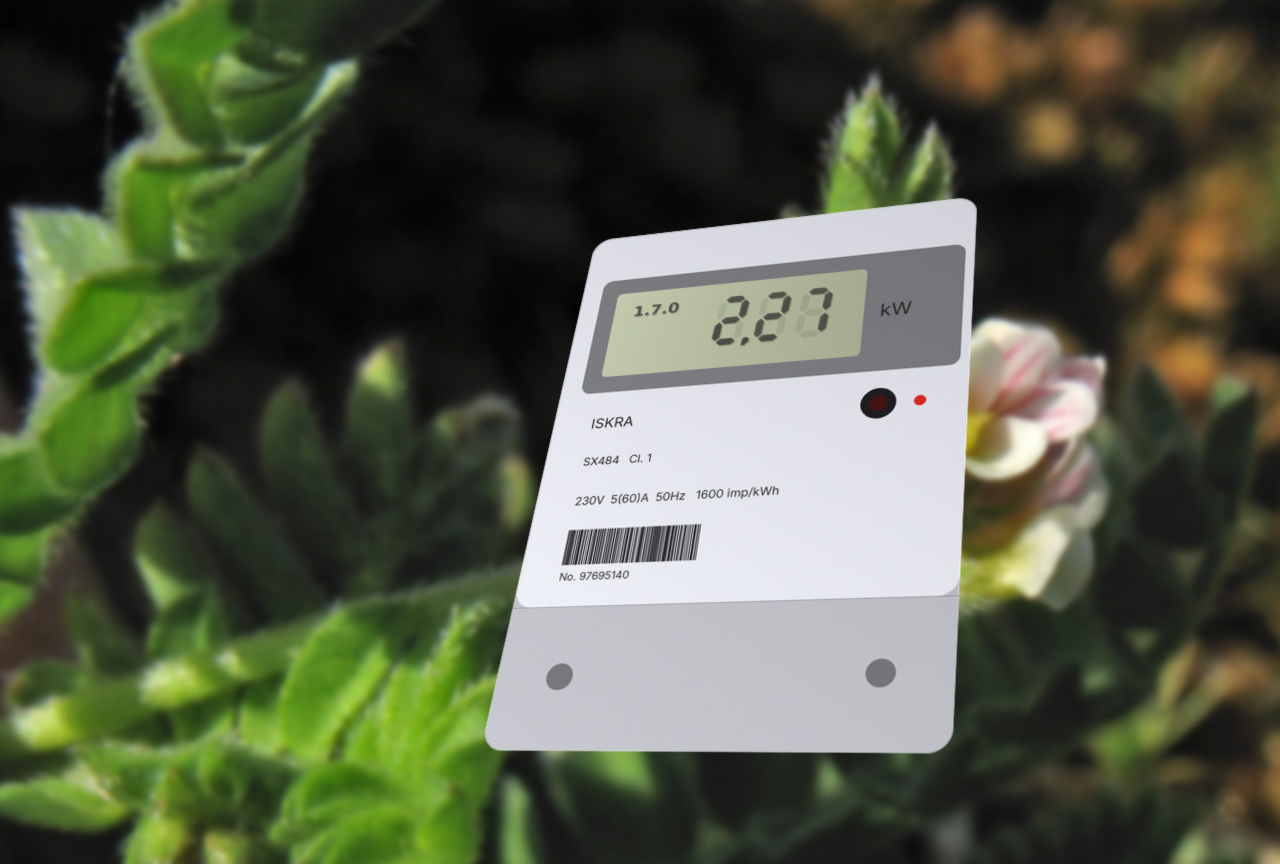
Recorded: 2.27 kW
